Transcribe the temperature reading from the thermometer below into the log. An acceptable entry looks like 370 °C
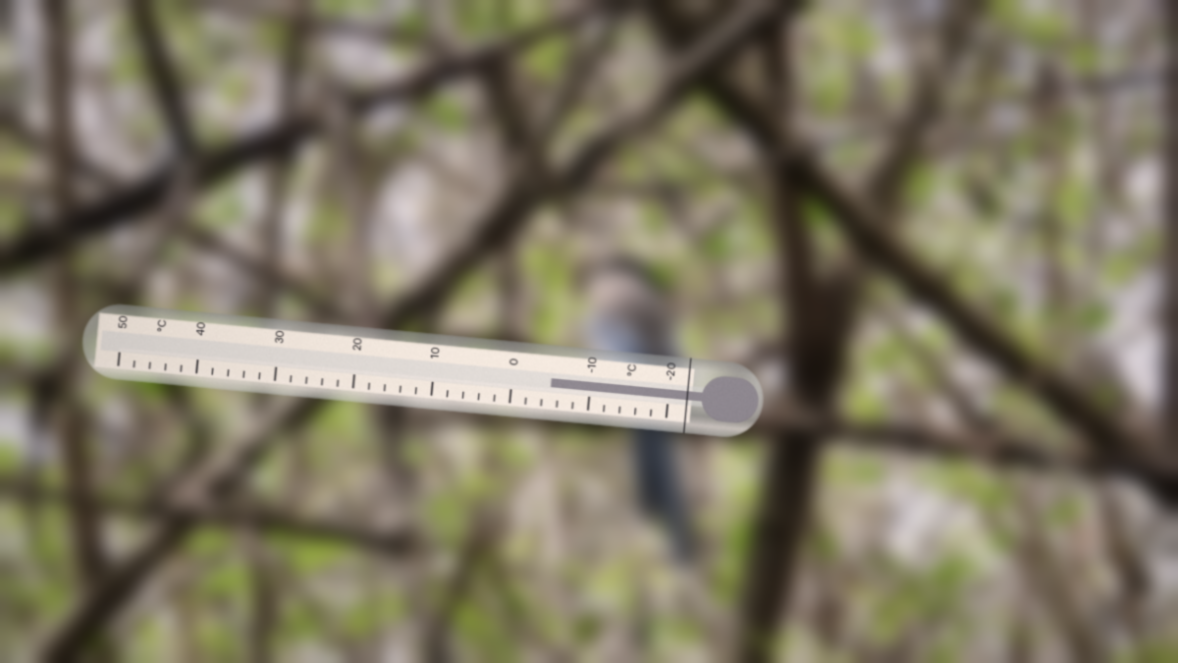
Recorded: -5 °C
